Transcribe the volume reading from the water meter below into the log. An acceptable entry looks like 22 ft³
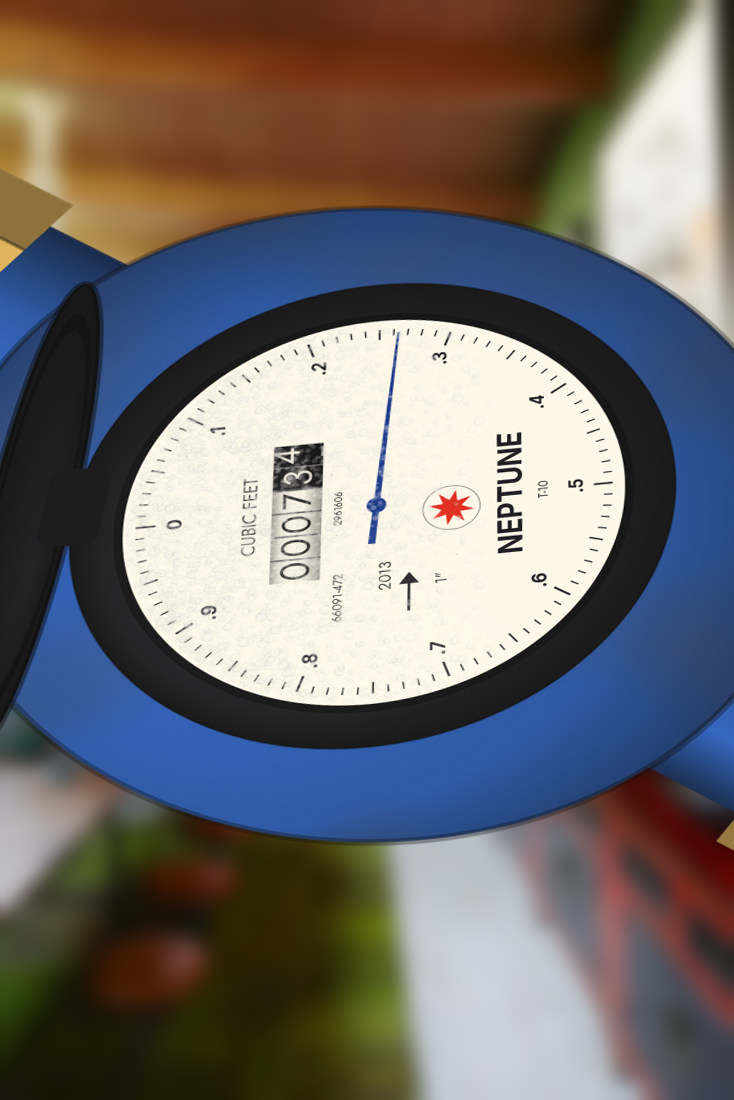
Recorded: 734.26 ft³
